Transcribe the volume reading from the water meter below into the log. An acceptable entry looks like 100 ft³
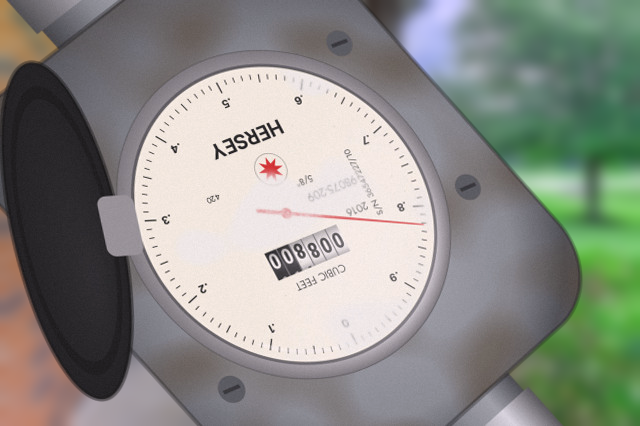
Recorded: 8799.82 ft³
